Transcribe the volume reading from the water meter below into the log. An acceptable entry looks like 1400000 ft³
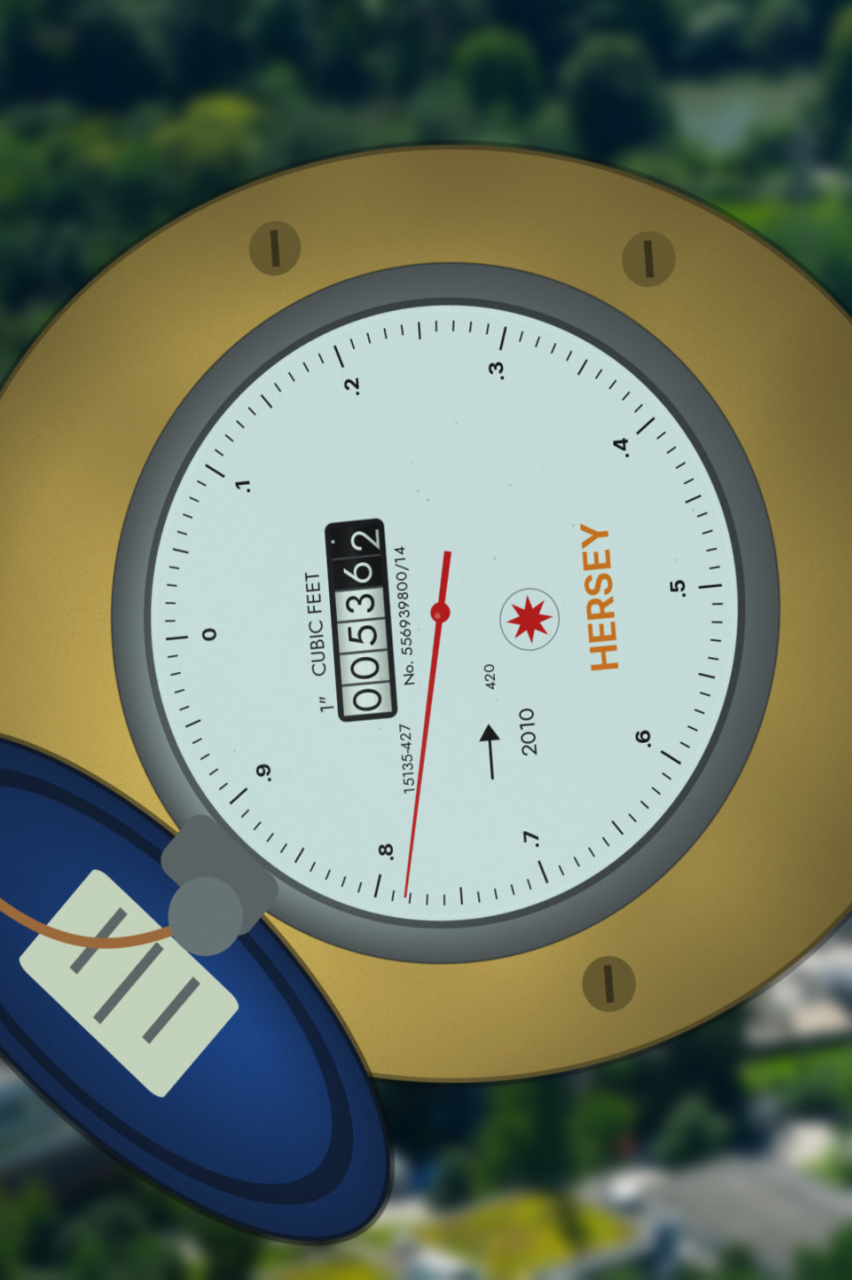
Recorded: 5361.78 ft³
